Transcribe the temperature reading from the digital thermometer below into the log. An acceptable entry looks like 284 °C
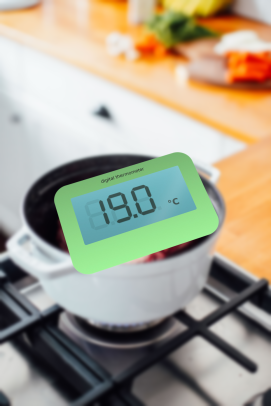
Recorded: 19.0 °C
